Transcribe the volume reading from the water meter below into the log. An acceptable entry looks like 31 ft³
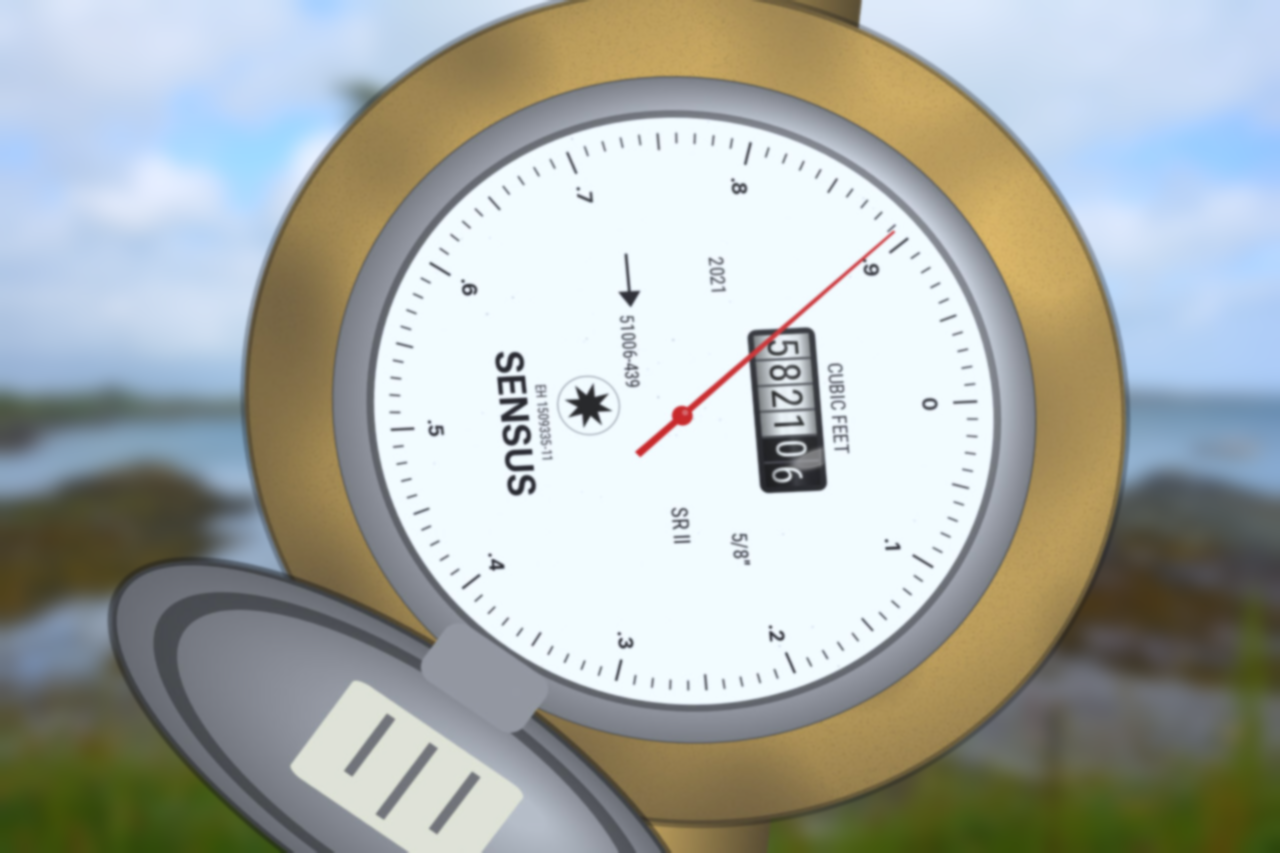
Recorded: 582105.89 ft³
